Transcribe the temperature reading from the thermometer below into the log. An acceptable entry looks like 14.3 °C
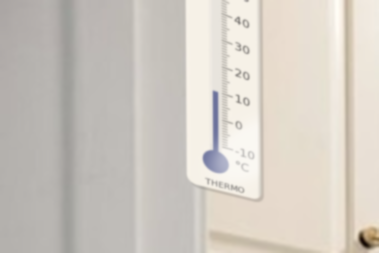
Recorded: 10 °C
